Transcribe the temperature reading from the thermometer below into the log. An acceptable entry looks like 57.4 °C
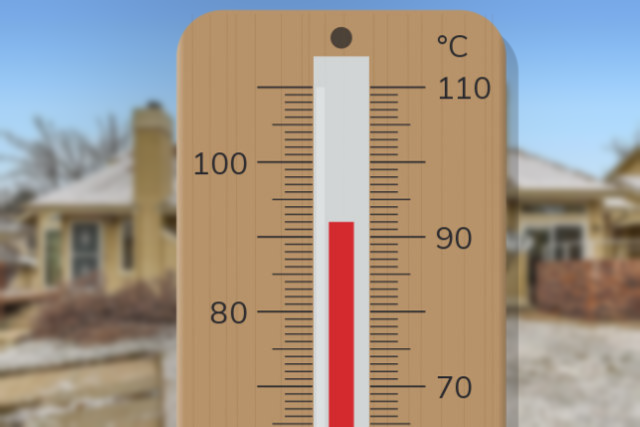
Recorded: 92 °C
